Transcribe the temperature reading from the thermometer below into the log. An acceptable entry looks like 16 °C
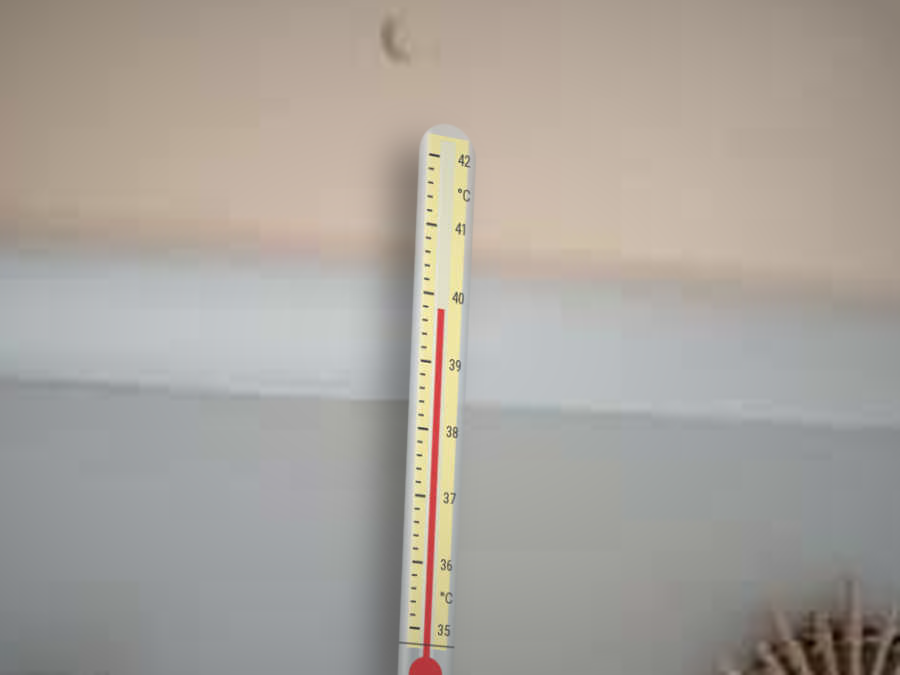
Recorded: 39.8 °C
